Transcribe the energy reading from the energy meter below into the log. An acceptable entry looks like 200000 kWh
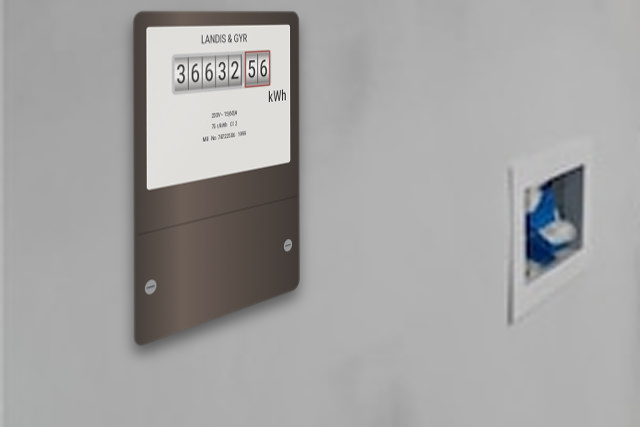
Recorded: 36632.56 kWh
